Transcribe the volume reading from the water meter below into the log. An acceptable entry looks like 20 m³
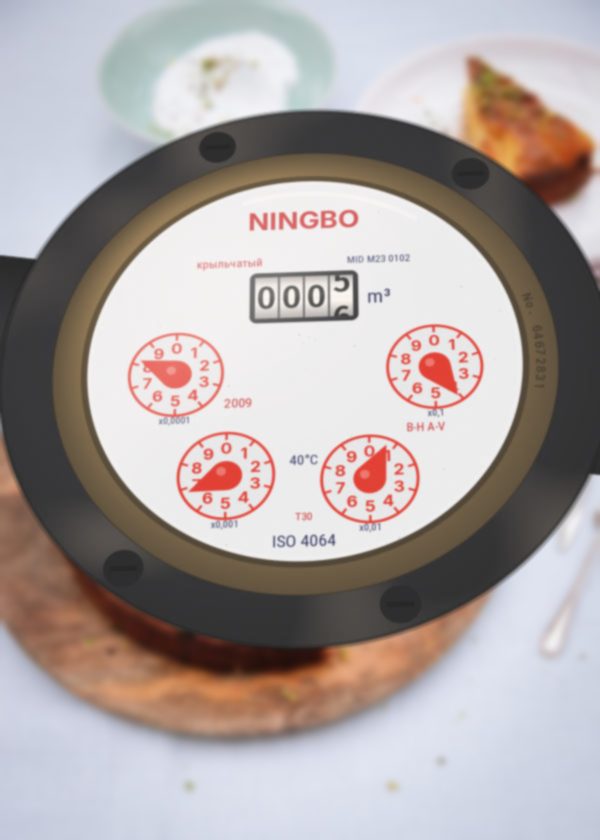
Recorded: 5.4068 m³
